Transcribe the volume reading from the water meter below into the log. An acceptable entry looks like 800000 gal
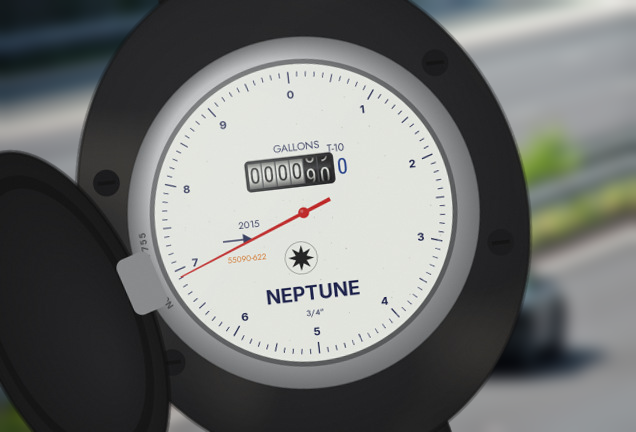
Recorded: 896.9 gal
